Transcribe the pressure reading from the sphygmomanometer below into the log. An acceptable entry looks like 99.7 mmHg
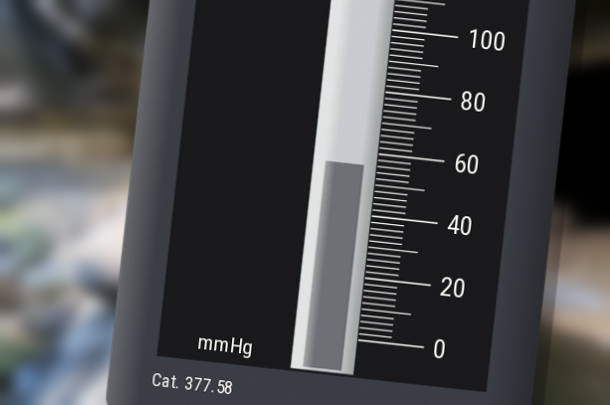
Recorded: 56 mmHg
